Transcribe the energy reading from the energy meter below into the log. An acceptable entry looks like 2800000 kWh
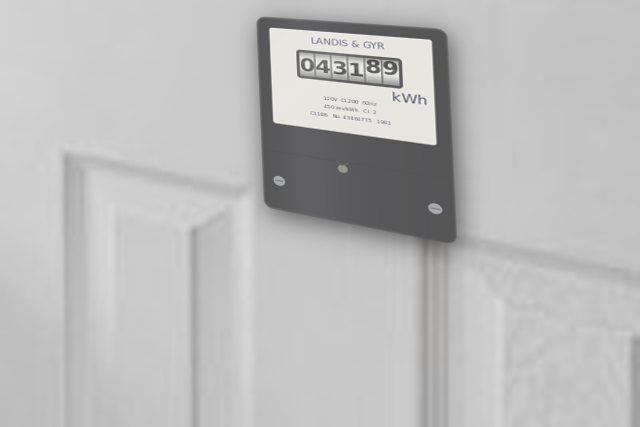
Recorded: 43189 kWh
